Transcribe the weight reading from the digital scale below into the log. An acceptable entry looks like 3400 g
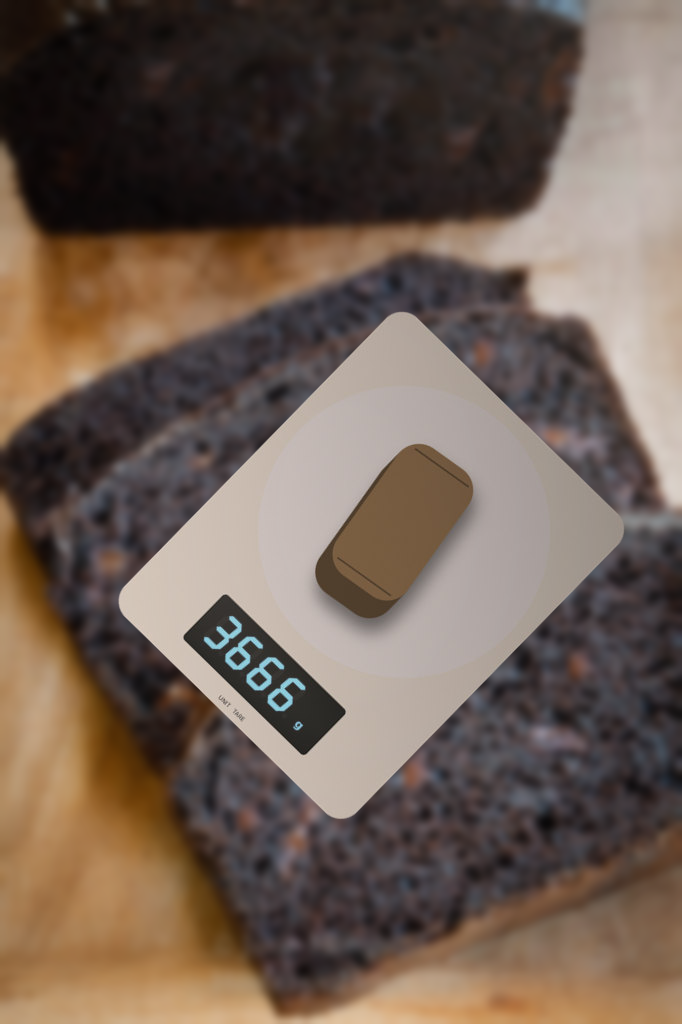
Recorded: 3666 g
